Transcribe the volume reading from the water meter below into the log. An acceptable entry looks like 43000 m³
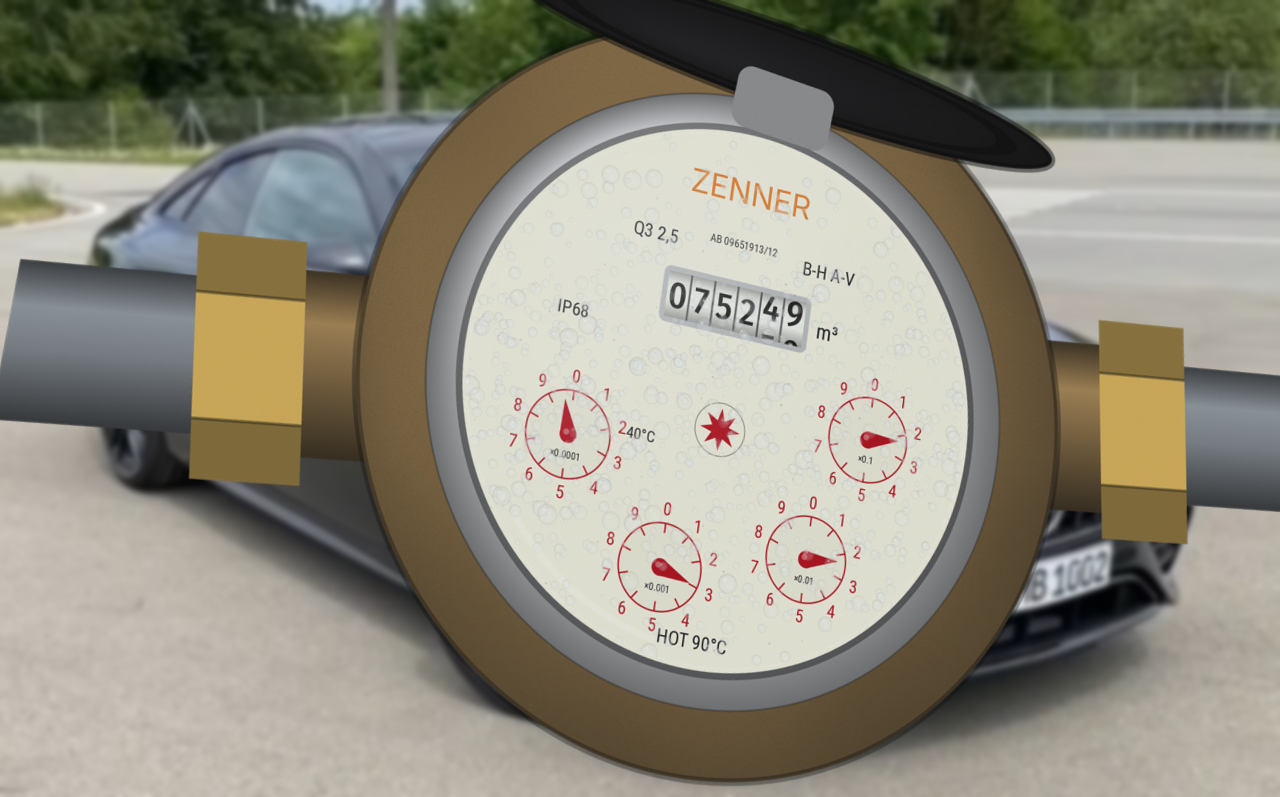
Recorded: 75249.2229 m³
